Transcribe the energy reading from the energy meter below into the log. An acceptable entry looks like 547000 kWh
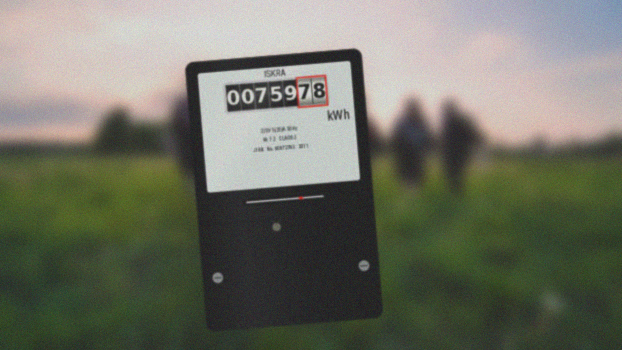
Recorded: 759.78 kWh
